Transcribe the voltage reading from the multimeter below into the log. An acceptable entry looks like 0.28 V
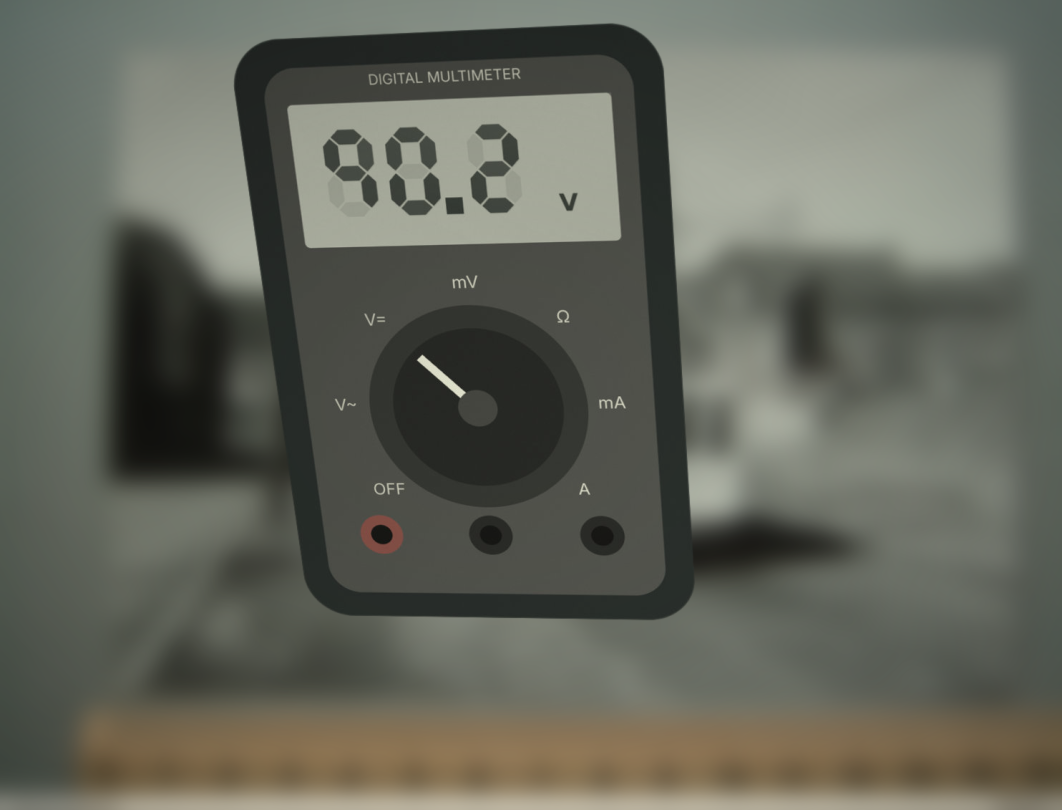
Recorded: 90.2 V
